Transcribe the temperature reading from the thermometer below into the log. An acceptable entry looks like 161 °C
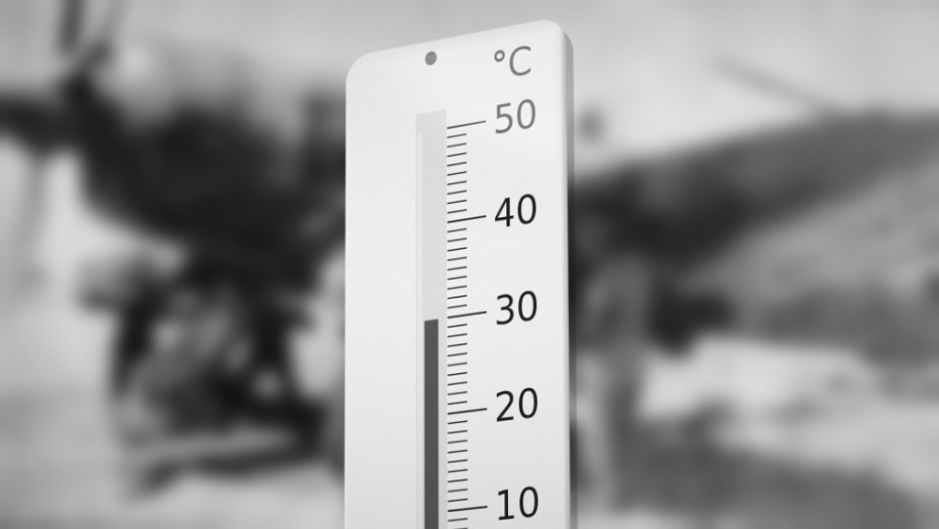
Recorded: 30 °C
